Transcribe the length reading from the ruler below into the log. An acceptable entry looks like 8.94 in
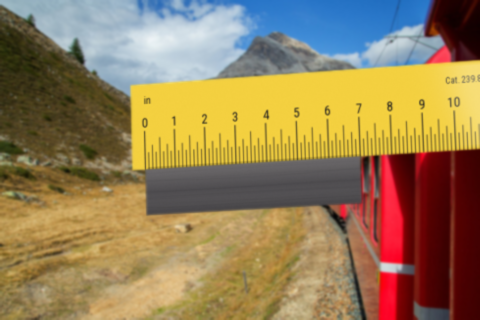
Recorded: 7 in
